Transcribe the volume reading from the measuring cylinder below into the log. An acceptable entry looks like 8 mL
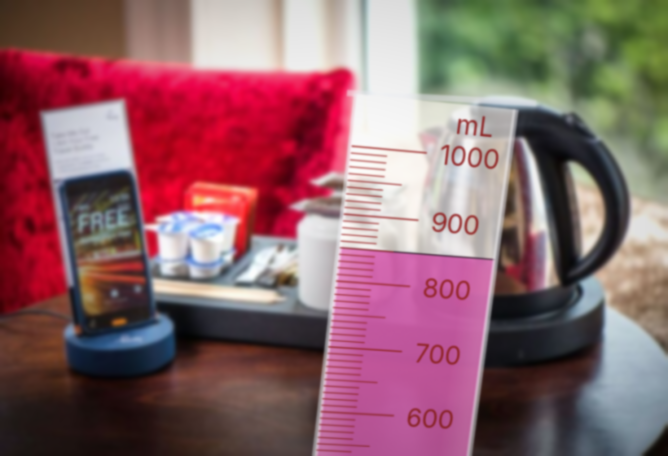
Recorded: 850 mL
